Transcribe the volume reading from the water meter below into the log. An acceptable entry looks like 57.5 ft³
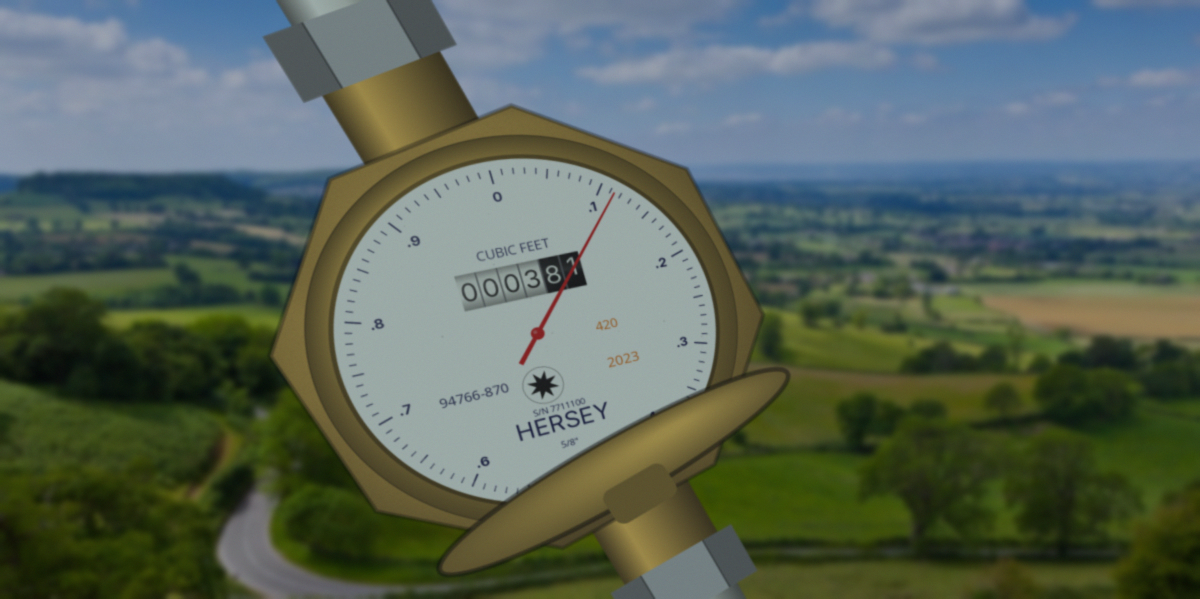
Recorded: 381.11 ft³
